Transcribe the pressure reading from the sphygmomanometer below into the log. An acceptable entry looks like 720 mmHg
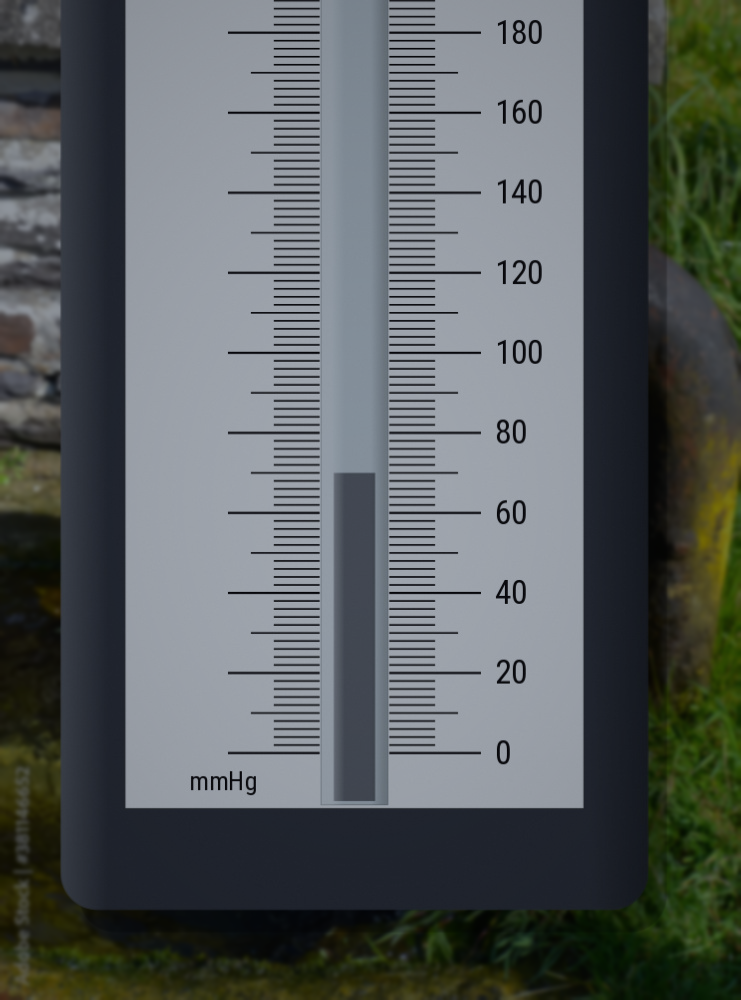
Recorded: 70 mmHg
